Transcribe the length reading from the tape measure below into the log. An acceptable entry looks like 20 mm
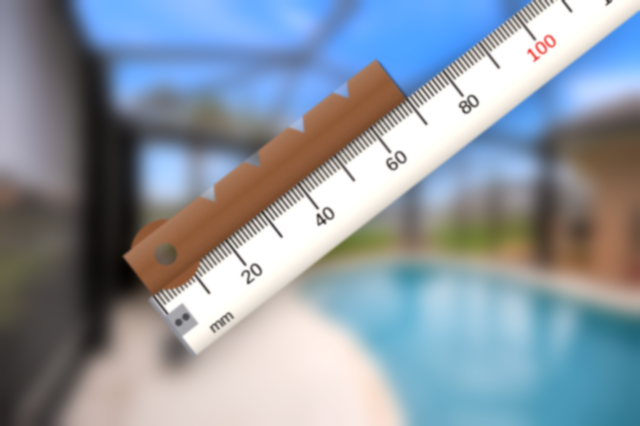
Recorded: 70 mm
